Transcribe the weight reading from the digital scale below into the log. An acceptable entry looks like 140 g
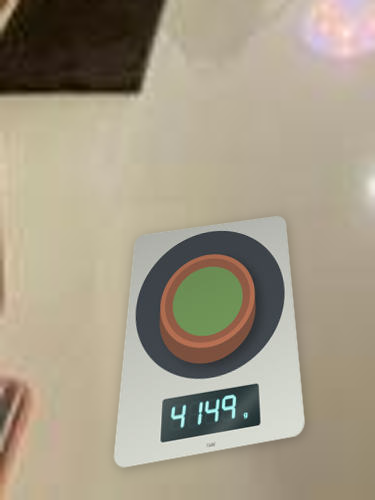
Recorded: 4149 g
